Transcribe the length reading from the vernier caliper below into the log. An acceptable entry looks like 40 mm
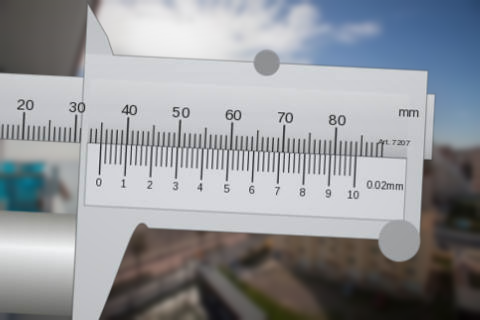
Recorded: 35.0 mm
